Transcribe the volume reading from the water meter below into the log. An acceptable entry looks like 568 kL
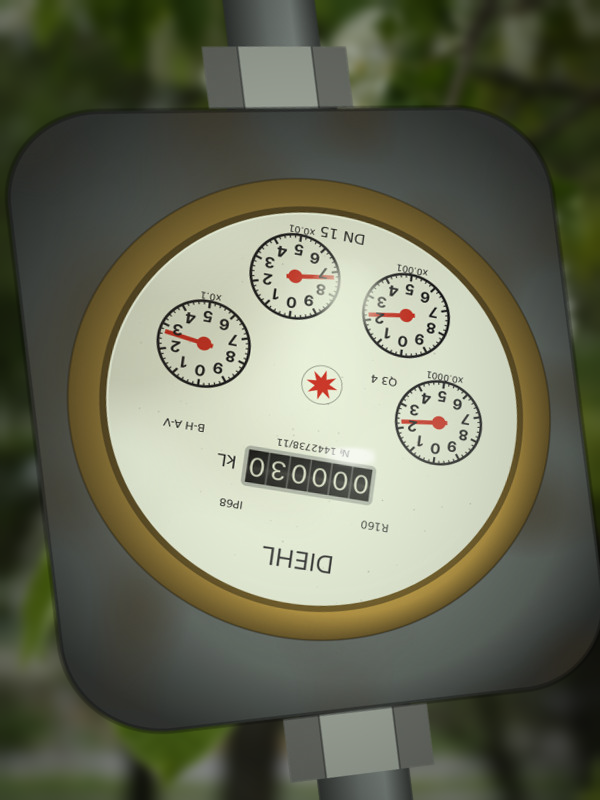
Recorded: 30.2722 kL
